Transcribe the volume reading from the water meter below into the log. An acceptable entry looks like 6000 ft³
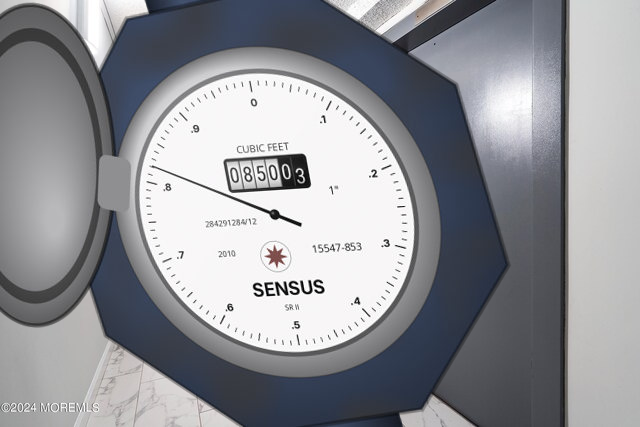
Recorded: 85002.82 ft³
